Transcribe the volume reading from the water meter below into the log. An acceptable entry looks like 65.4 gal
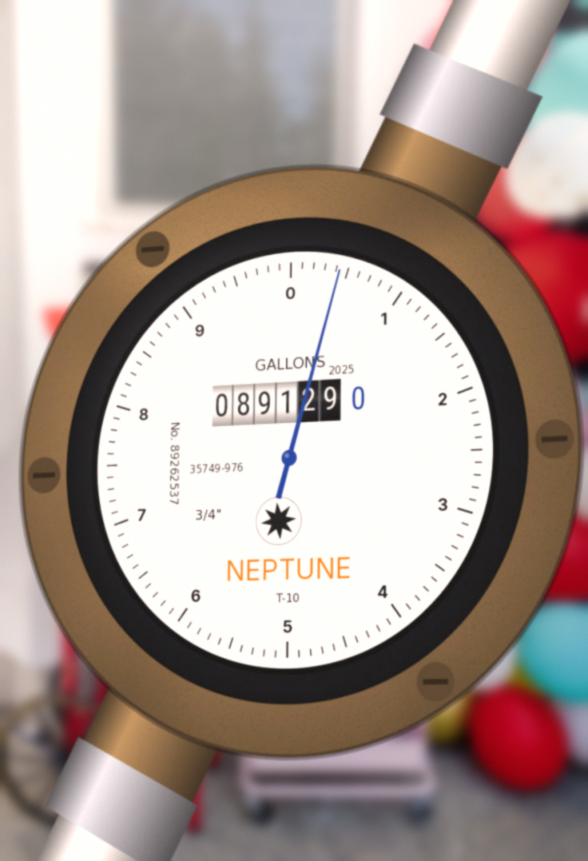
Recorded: 891290.4 gal
